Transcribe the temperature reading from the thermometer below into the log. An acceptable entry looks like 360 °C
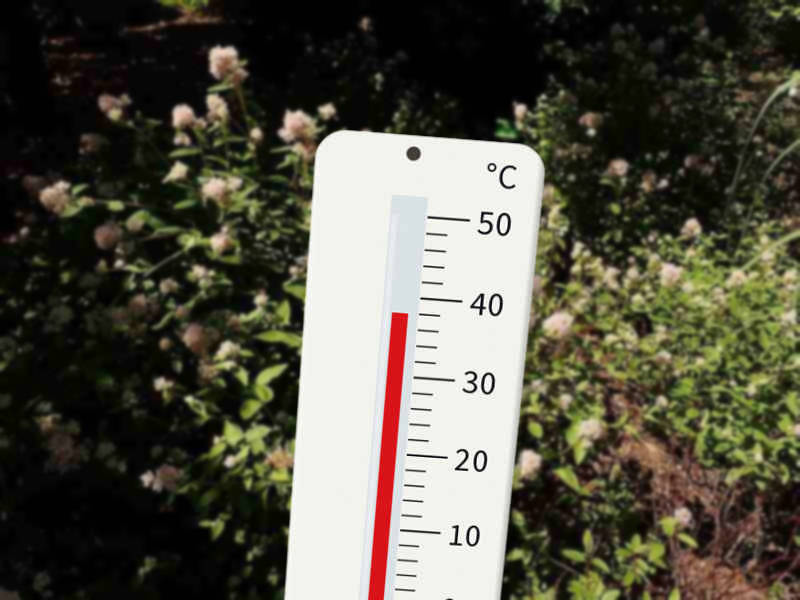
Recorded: 38 °C
